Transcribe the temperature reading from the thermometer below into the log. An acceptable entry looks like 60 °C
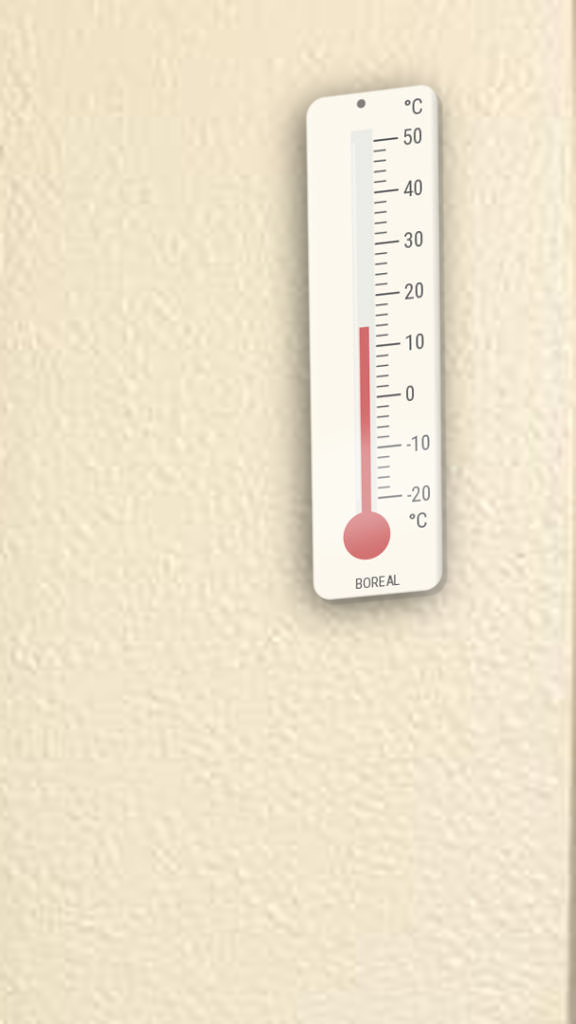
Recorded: 14 °C
